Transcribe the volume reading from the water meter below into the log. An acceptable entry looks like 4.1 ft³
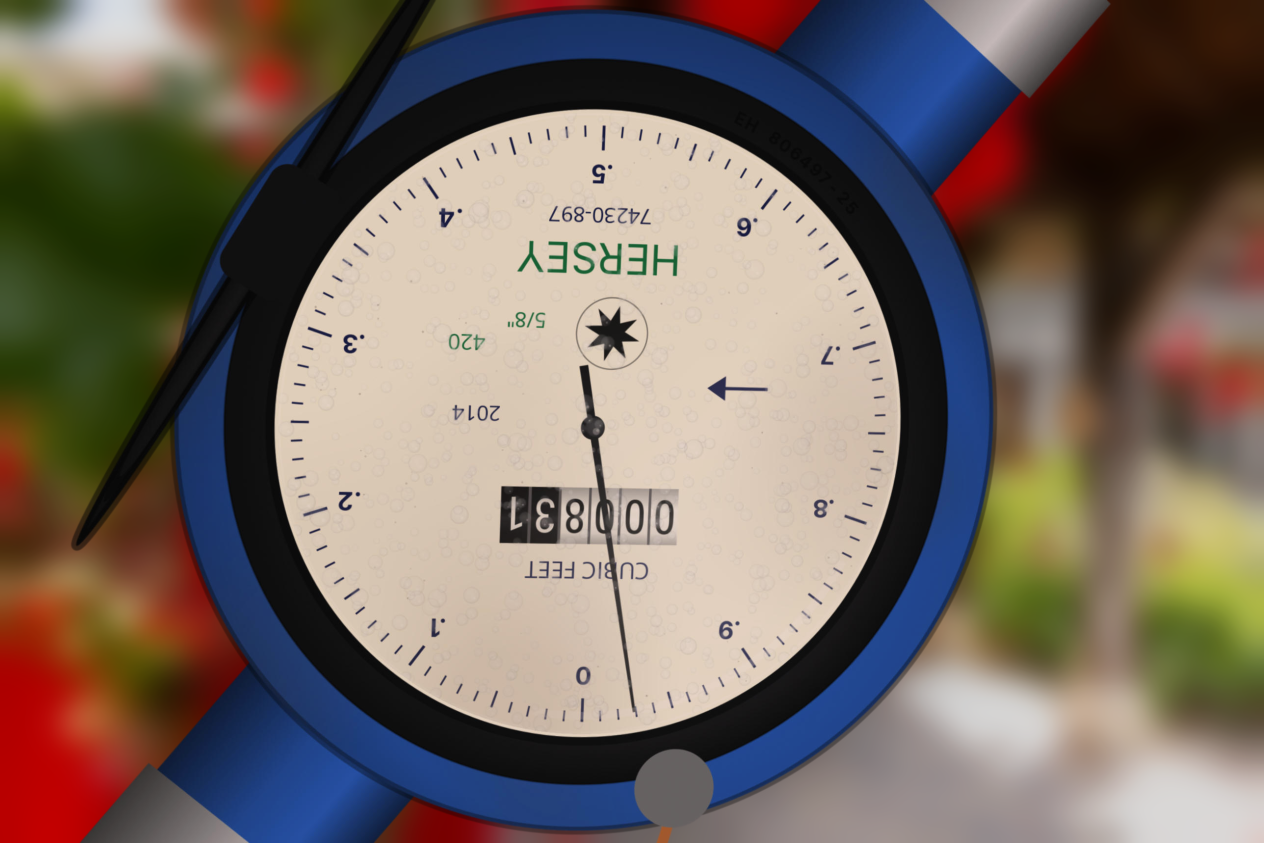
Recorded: 830.97 ft³
